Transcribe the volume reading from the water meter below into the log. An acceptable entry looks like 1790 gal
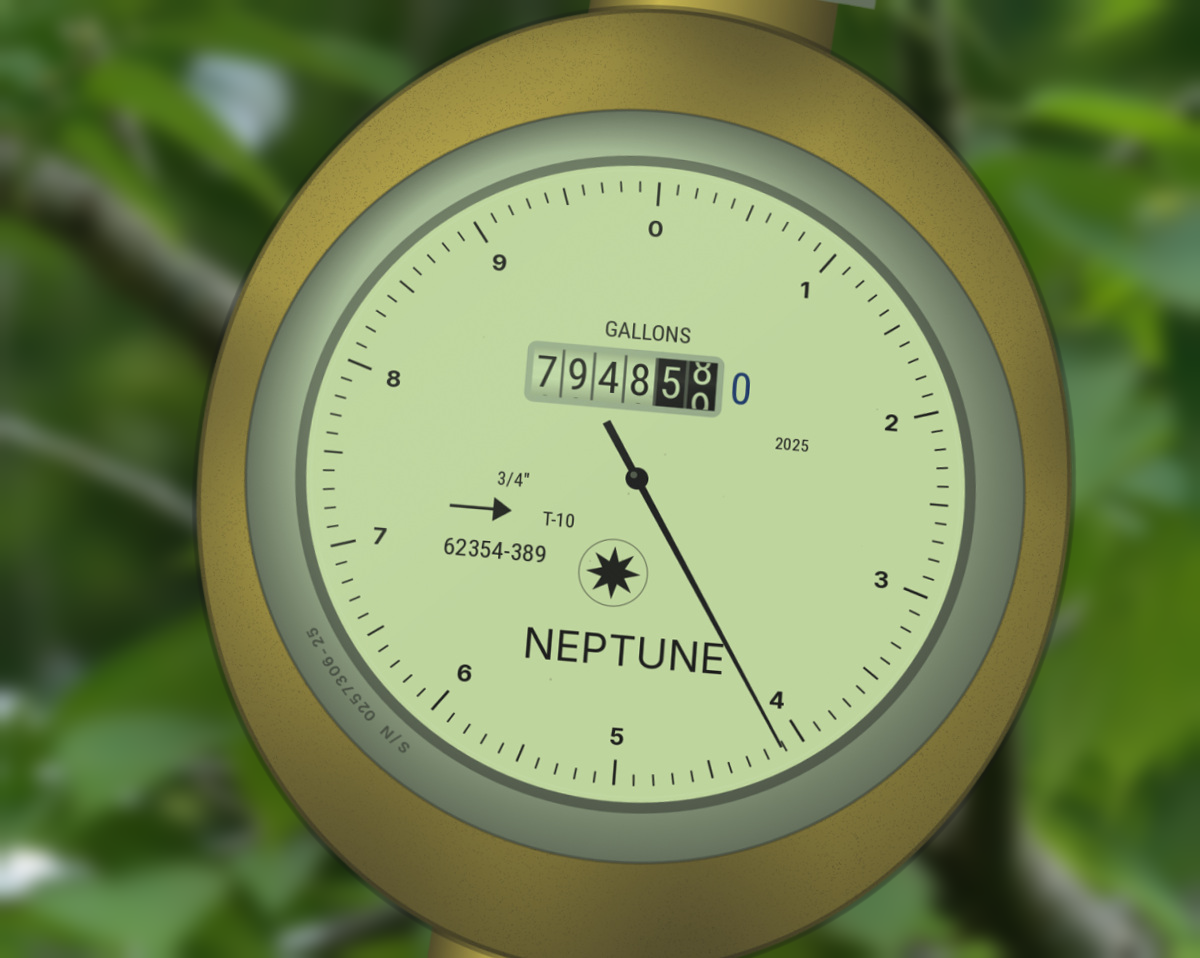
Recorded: 7948584.1 gal
